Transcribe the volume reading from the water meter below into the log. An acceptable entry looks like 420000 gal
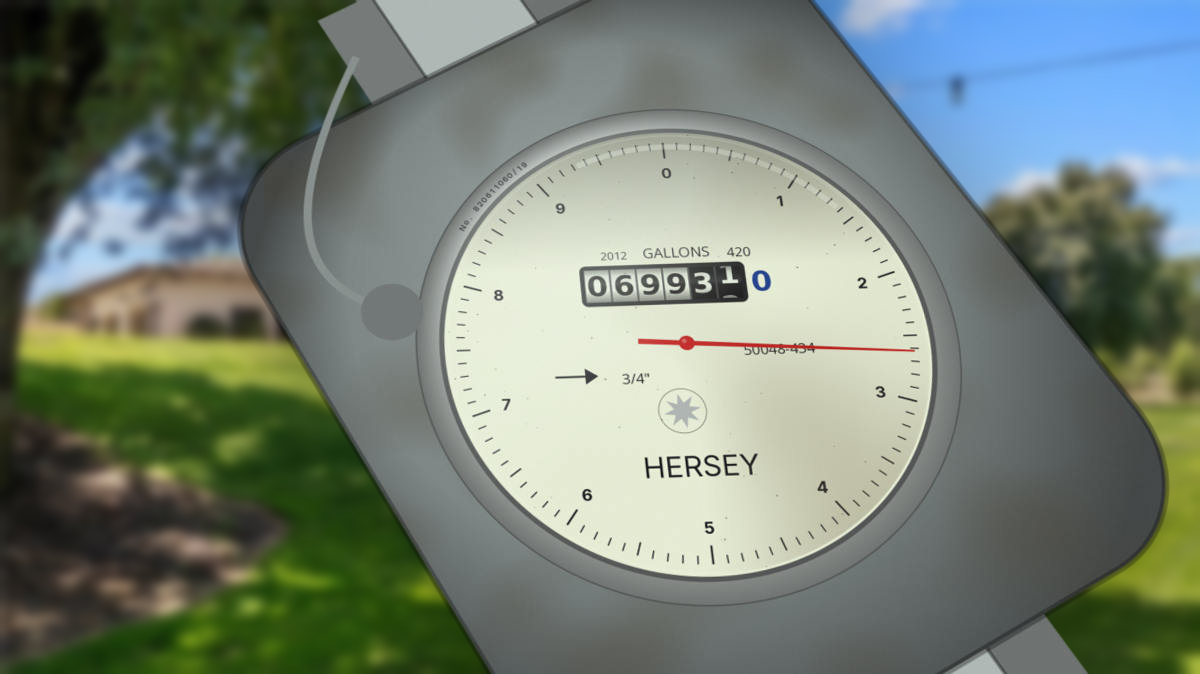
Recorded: 699312.6 gal
